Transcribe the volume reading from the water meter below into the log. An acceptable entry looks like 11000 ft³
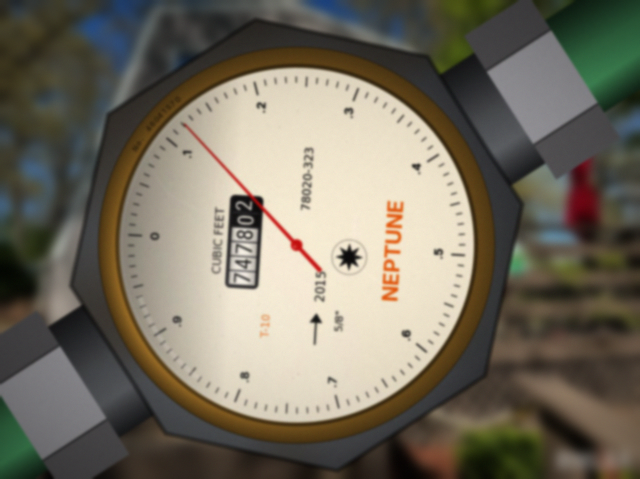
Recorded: 747802.12 ft³
